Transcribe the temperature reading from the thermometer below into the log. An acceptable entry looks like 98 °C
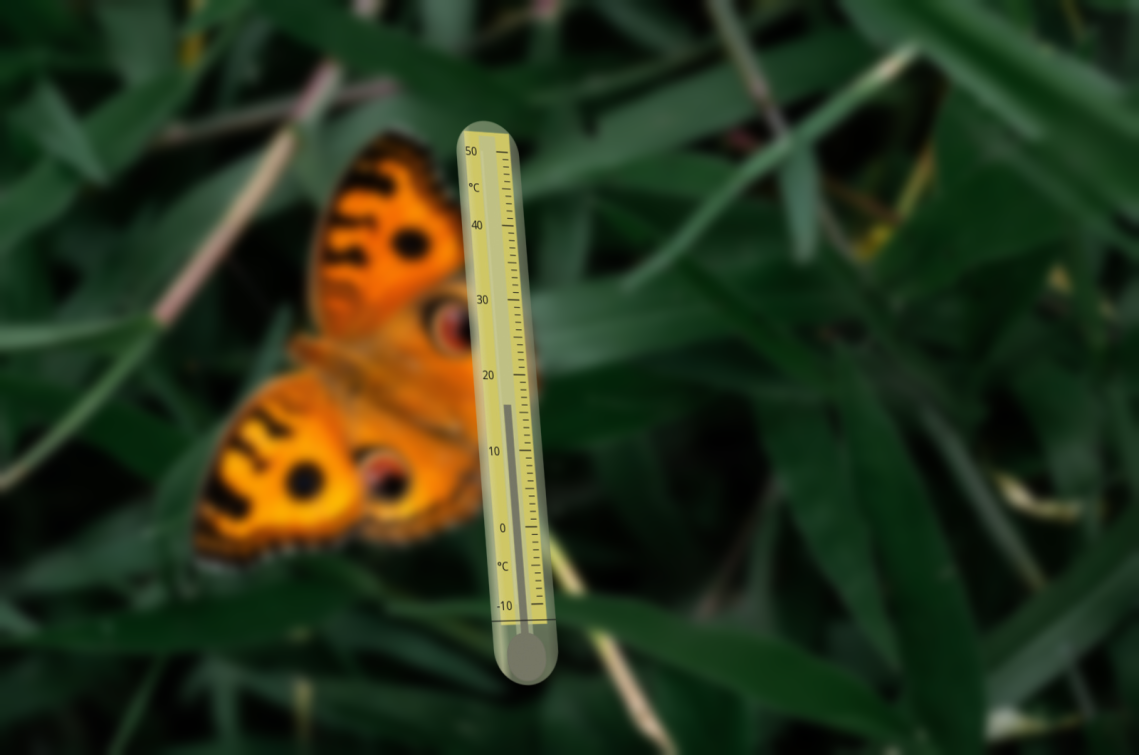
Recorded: 16 °C
